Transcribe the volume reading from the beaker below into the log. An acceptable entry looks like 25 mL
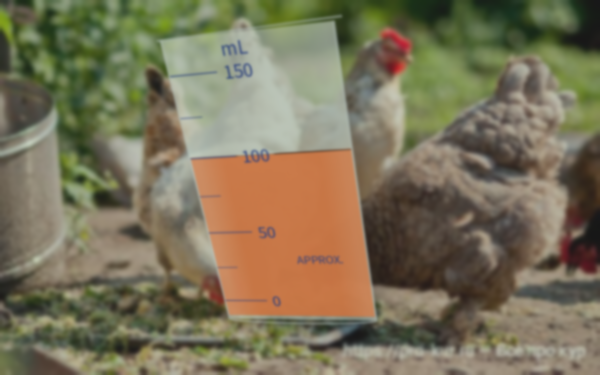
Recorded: 100 mL
